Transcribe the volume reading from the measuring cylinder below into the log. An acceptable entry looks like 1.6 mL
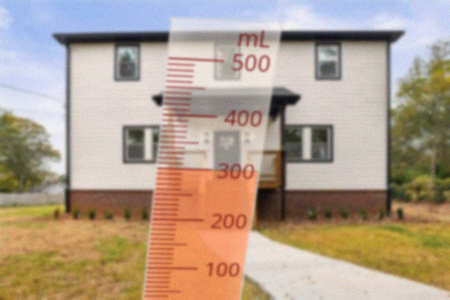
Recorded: 300 mL
